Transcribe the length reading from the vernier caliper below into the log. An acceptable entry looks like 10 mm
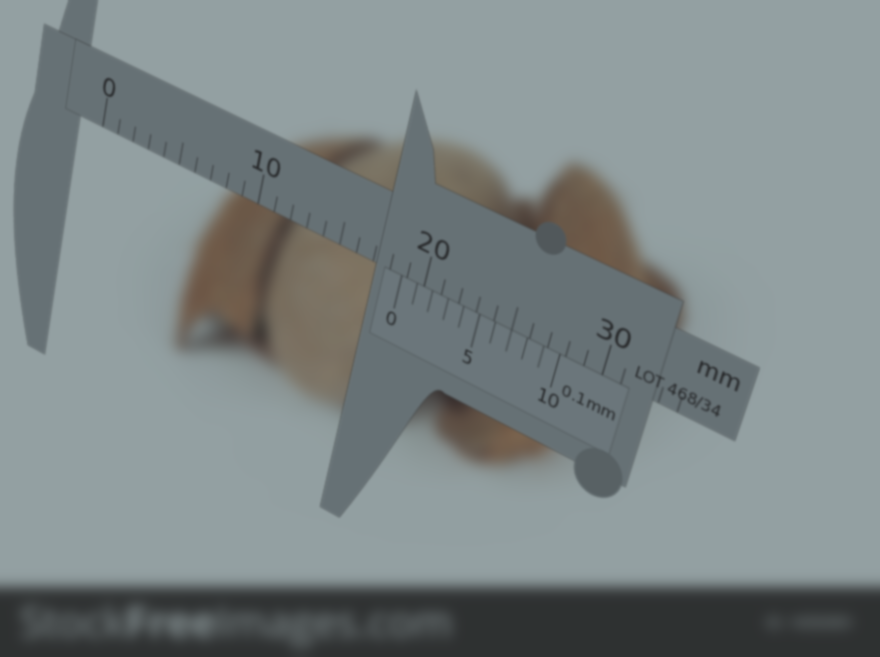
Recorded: 18.7 mm
